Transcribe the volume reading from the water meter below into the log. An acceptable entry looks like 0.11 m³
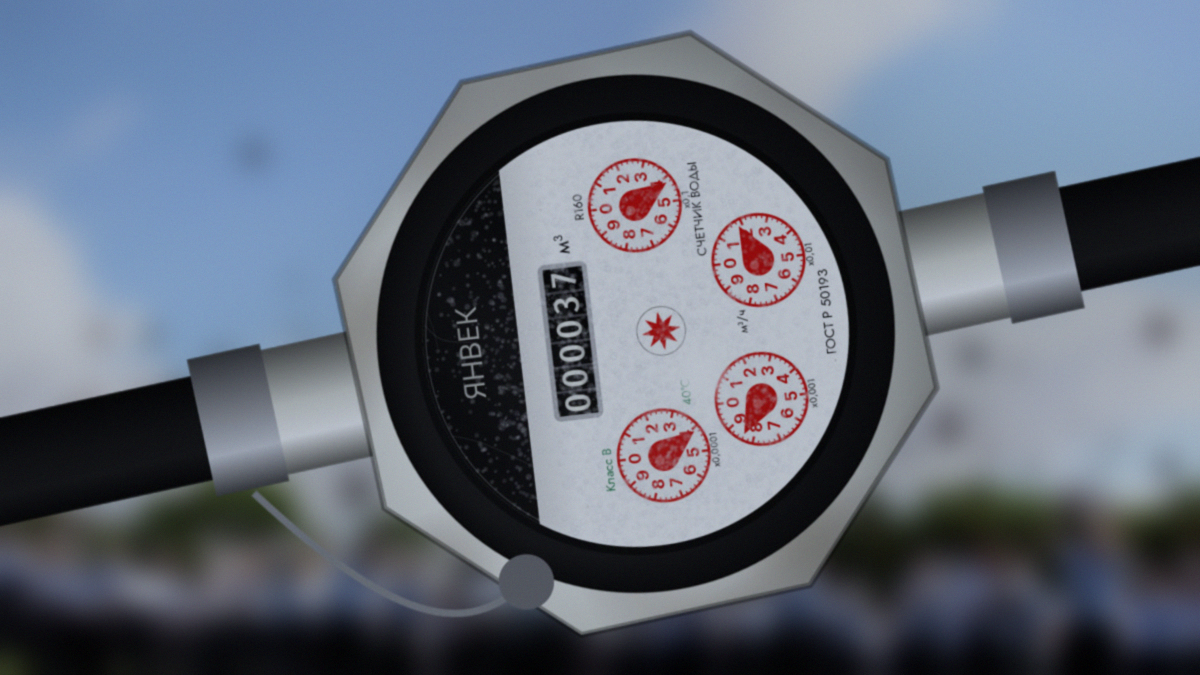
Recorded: 37.4184 m³
